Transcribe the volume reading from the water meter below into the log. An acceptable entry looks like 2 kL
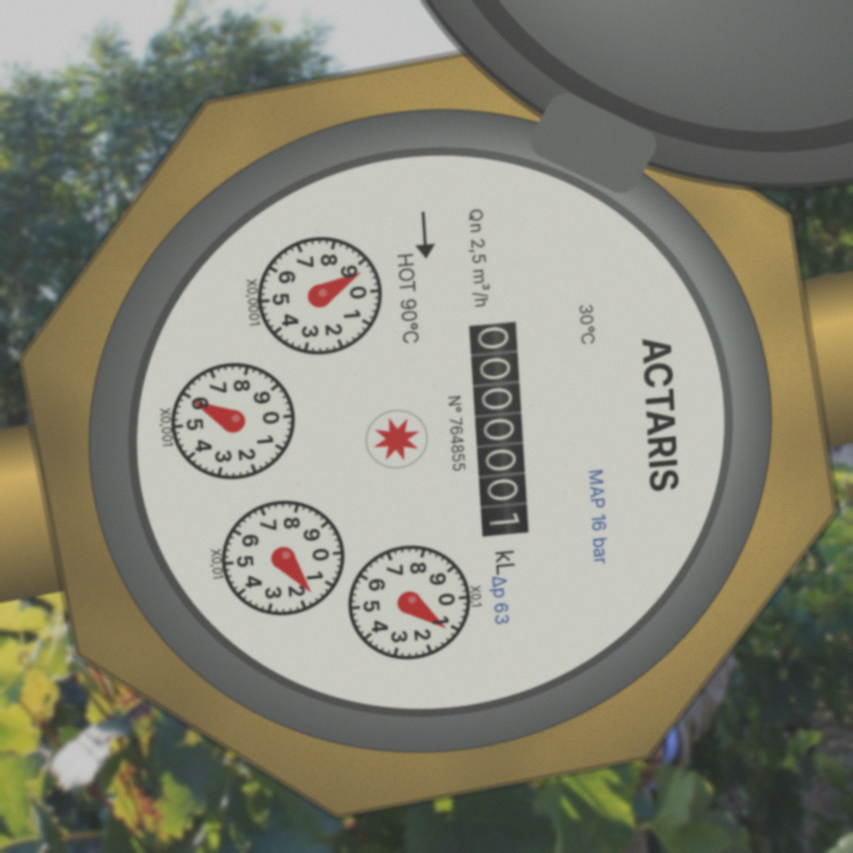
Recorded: 1.1159 kL
